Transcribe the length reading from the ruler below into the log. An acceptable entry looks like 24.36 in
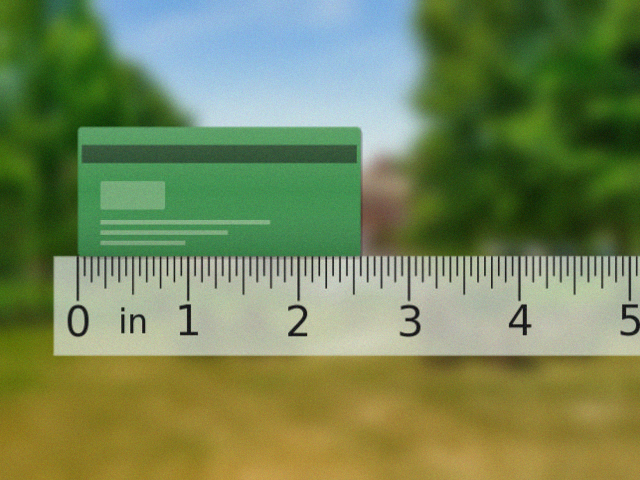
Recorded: 2.5625 in
